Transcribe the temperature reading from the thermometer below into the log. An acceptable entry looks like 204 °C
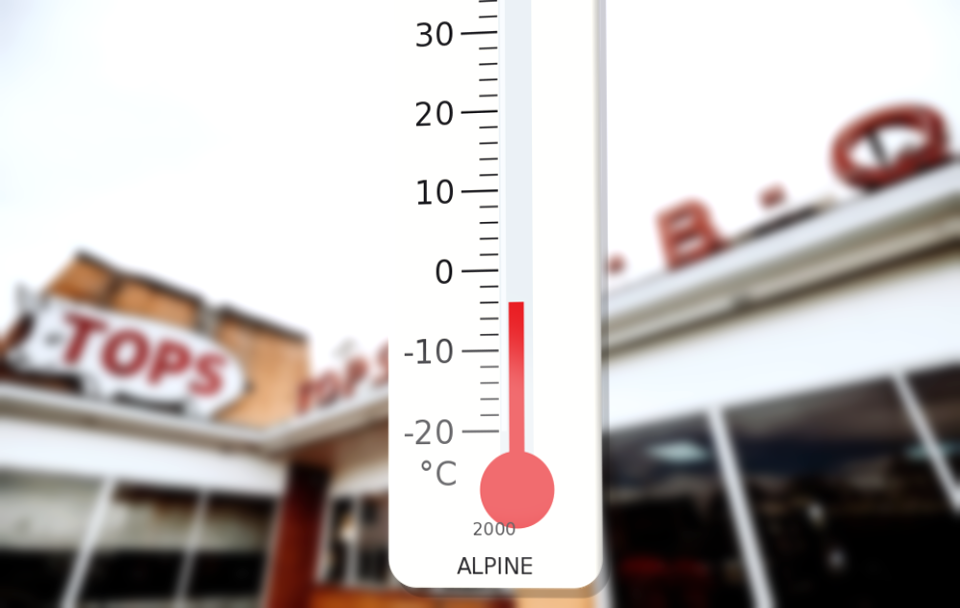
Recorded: -4 °C
